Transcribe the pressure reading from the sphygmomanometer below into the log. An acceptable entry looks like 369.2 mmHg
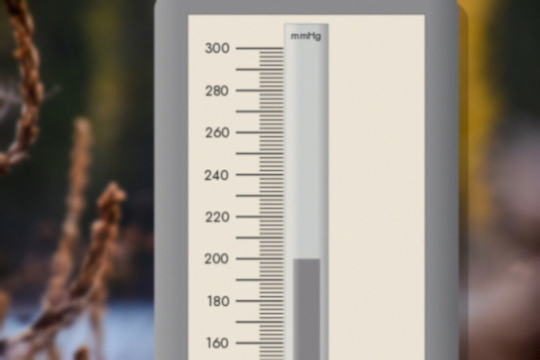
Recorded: 200 mmHg
